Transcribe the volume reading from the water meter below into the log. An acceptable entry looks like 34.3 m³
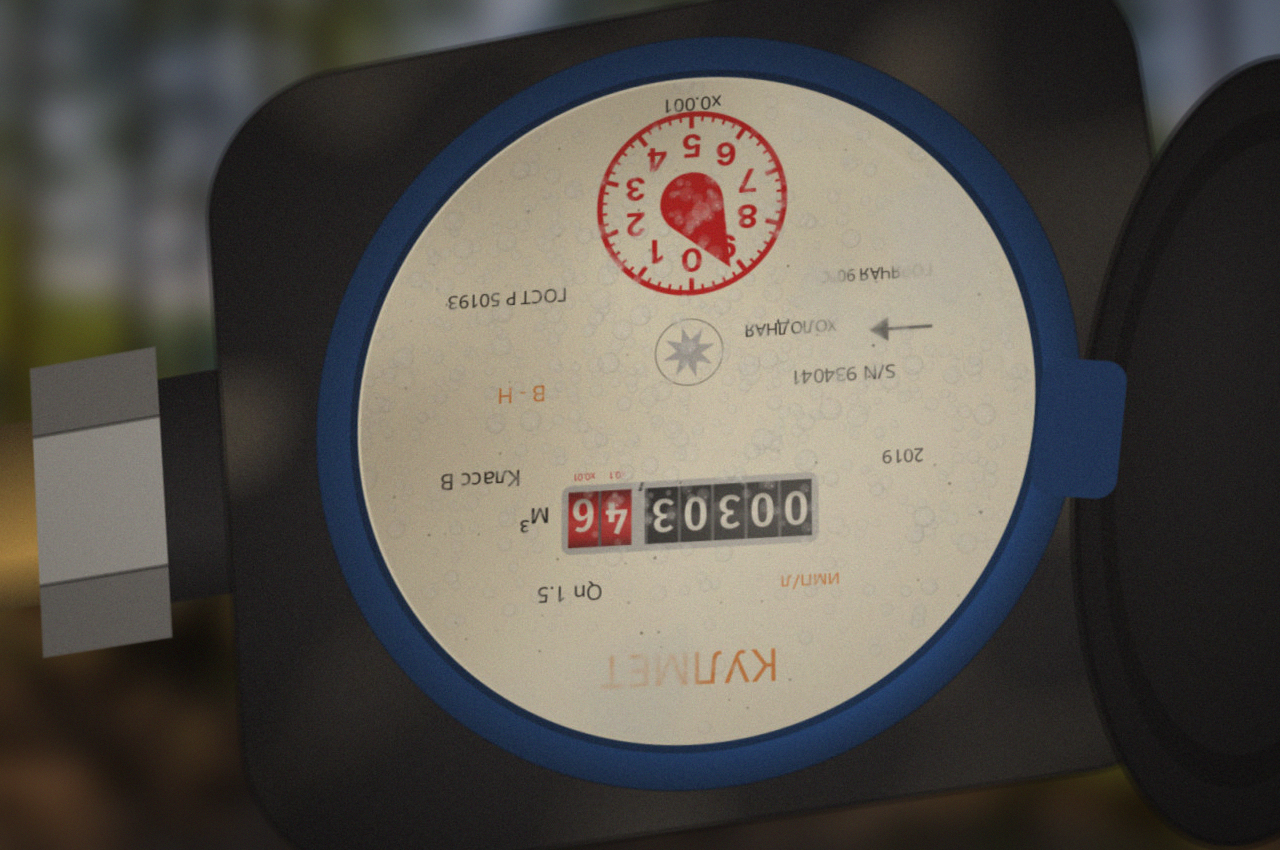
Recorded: 303.459 m³
